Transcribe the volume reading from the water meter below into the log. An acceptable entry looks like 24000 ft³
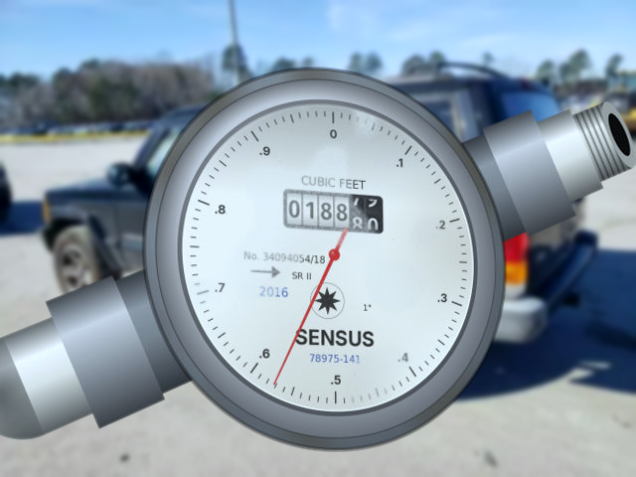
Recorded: 18879.57 ft³
